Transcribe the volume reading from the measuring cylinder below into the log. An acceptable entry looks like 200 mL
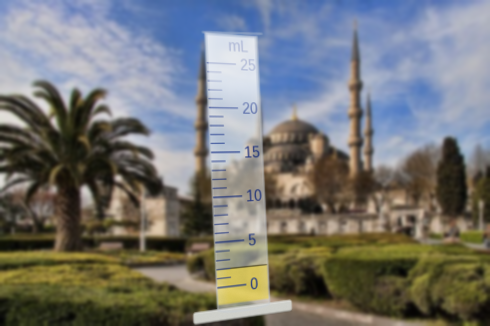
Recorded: 2 mL
